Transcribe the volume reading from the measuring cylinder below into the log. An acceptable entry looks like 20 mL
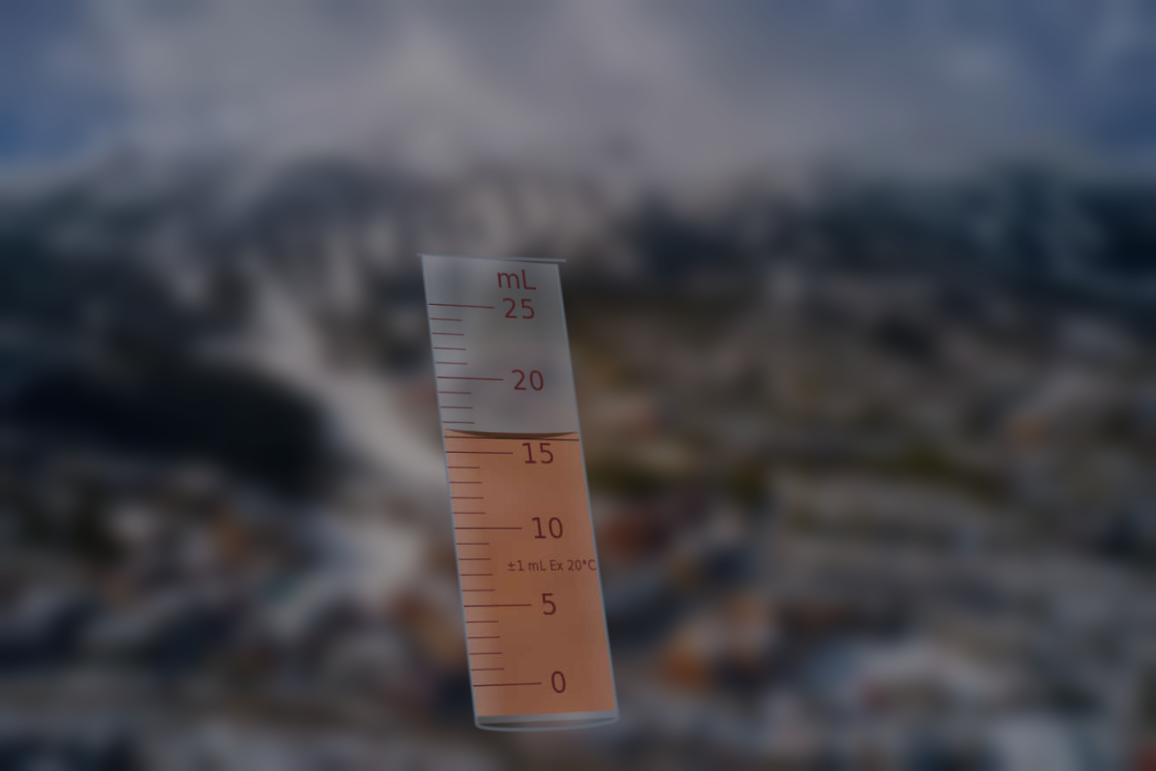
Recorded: 16 mL
